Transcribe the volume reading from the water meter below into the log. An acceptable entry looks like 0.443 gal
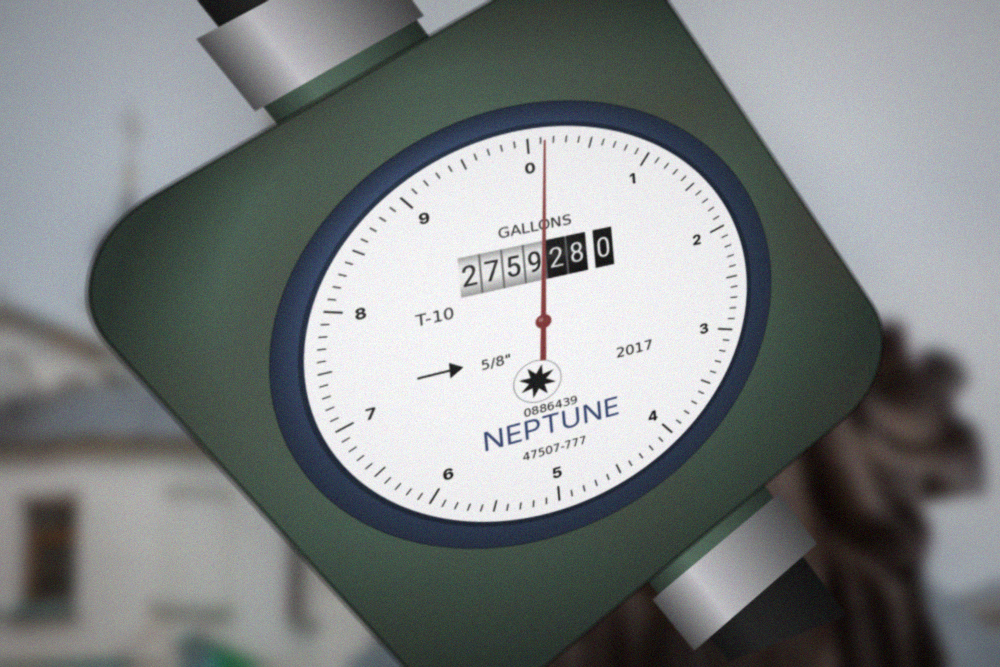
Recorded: 2759280.1 gal
